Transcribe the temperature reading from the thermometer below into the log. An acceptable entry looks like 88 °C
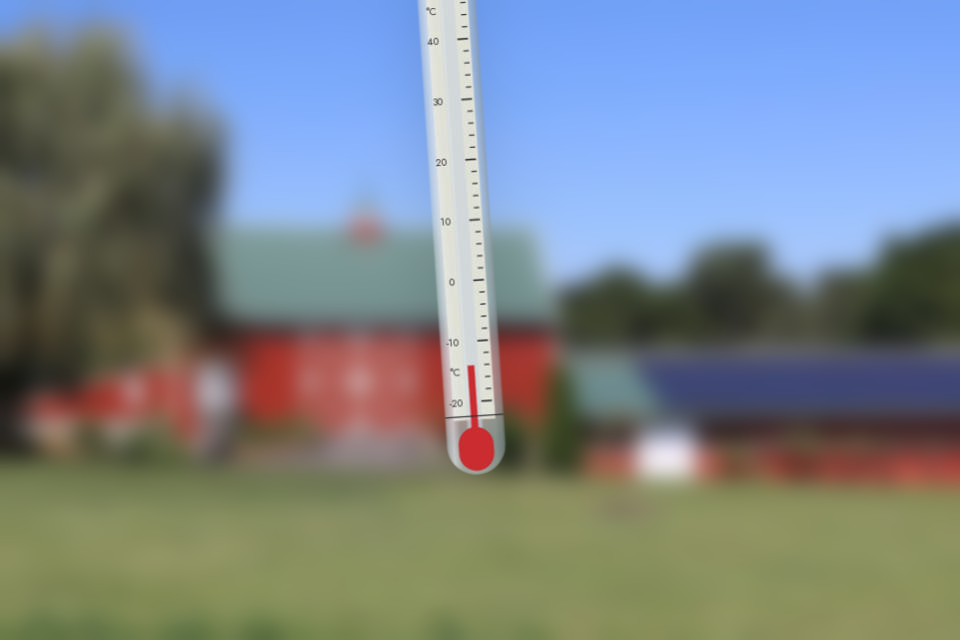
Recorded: -14 °C
